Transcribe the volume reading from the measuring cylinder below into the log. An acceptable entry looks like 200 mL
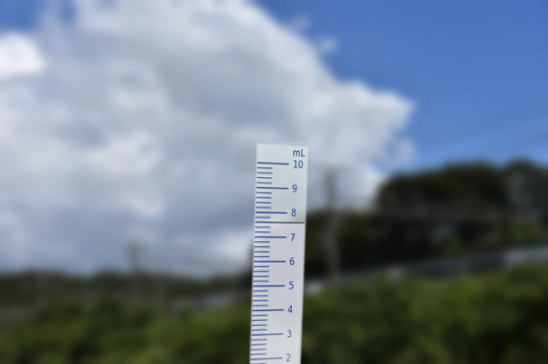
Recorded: 7.6 mL
